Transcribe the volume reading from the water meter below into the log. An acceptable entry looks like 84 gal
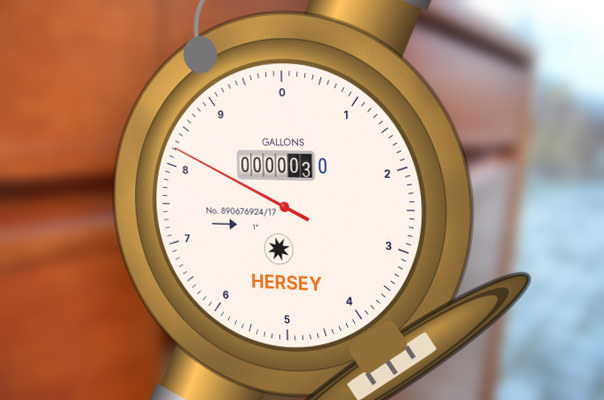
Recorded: 28.2 gal
